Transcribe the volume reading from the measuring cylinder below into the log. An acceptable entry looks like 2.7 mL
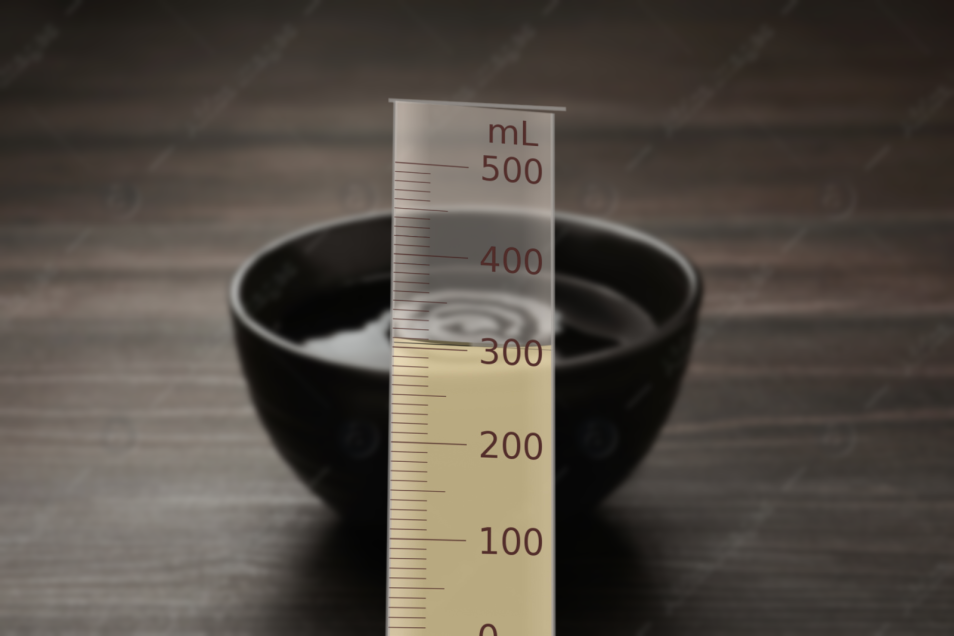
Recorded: 305 mL
